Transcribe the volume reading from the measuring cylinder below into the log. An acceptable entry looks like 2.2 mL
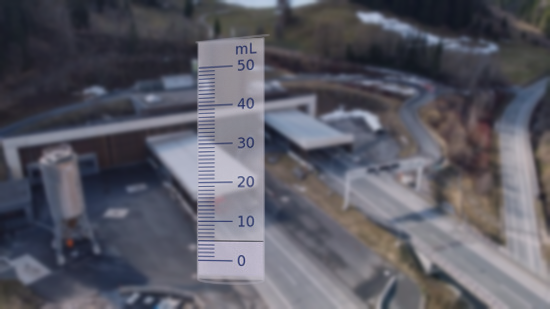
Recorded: 5 mL
